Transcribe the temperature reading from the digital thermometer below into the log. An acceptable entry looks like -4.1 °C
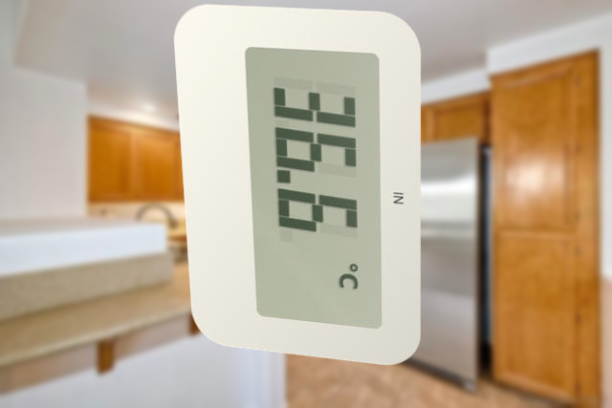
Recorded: 36.6 °C
